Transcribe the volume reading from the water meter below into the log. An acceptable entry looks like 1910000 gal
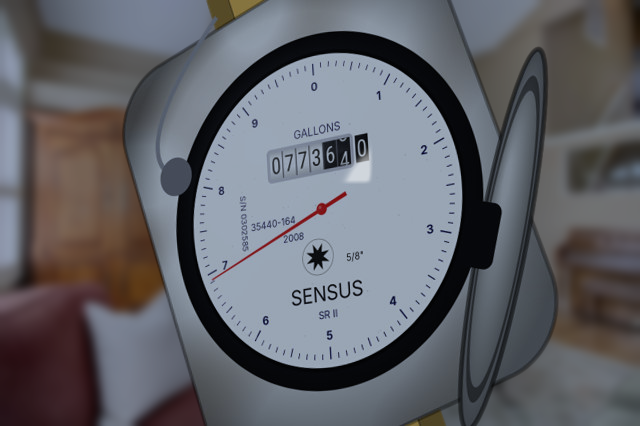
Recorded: 773636.9 gal
